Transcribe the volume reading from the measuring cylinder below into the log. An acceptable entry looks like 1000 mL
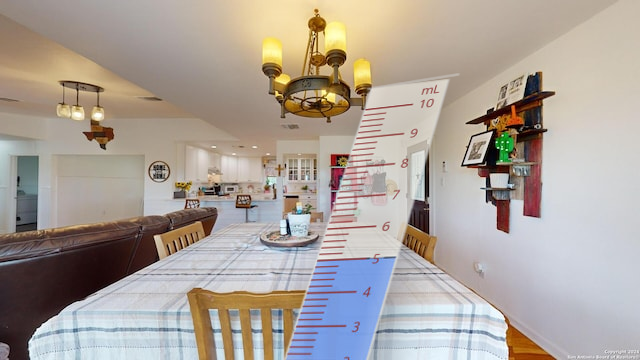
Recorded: 5 mL
